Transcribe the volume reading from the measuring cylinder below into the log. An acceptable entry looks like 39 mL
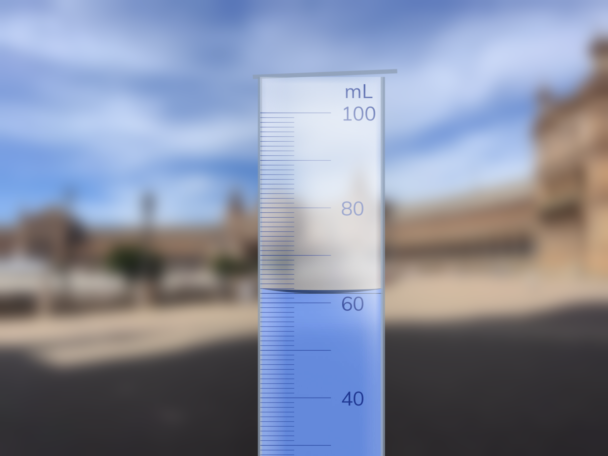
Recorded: 62 mL
